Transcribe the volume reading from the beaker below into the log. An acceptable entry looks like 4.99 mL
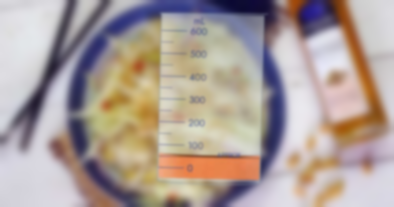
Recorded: 50 mL
